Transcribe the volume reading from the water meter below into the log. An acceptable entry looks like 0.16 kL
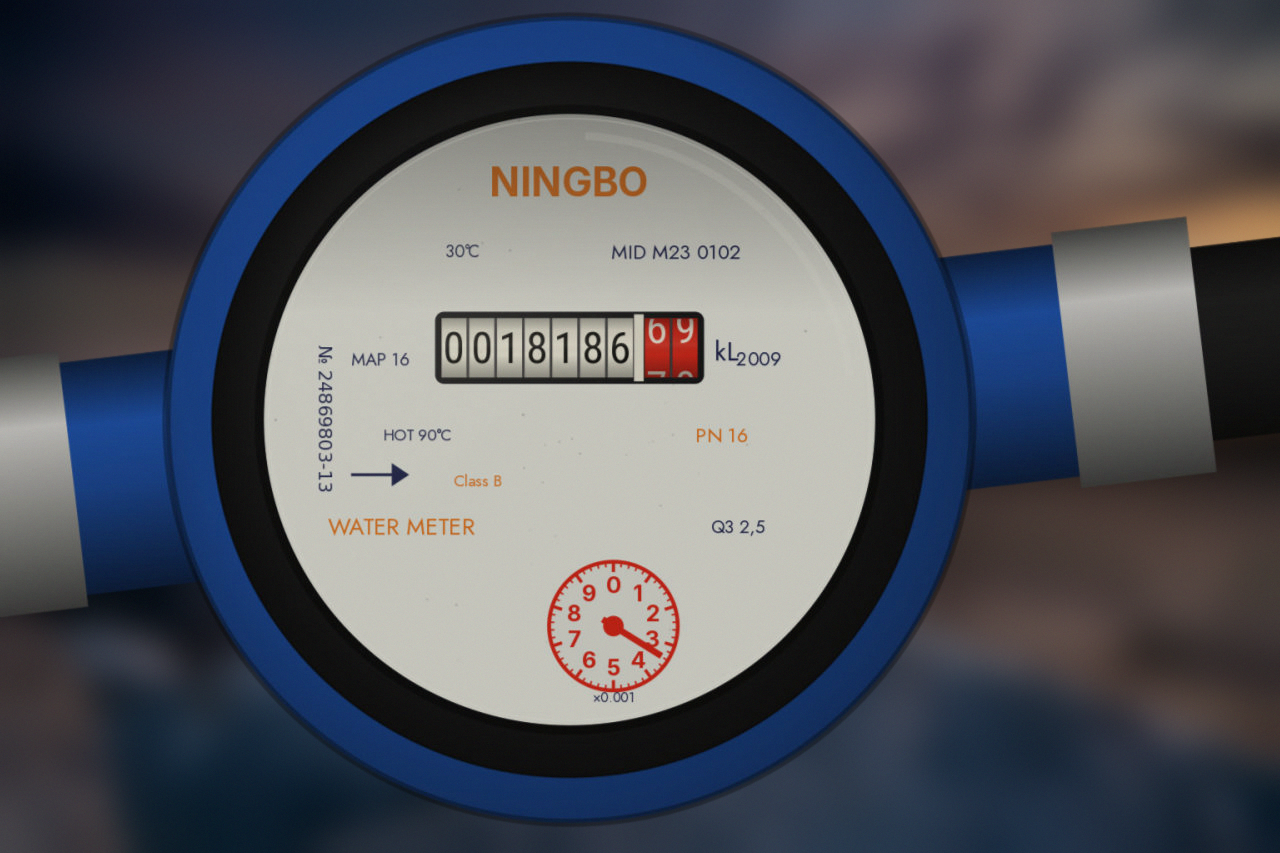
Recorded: 18186.693 kL
